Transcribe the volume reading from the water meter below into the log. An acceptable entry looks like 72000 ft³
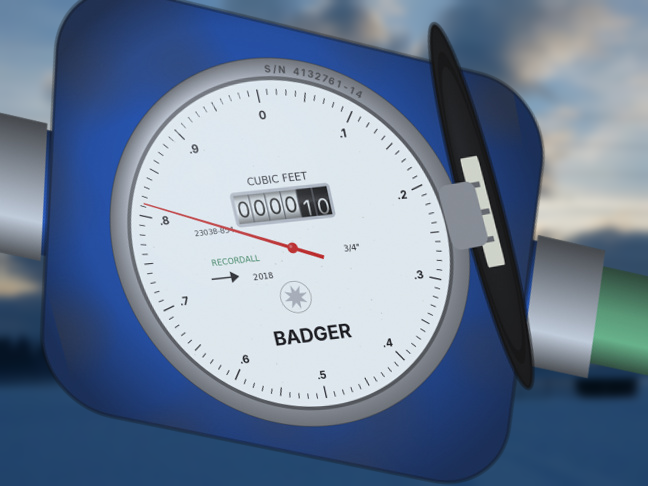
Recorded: 9.81 ft³
